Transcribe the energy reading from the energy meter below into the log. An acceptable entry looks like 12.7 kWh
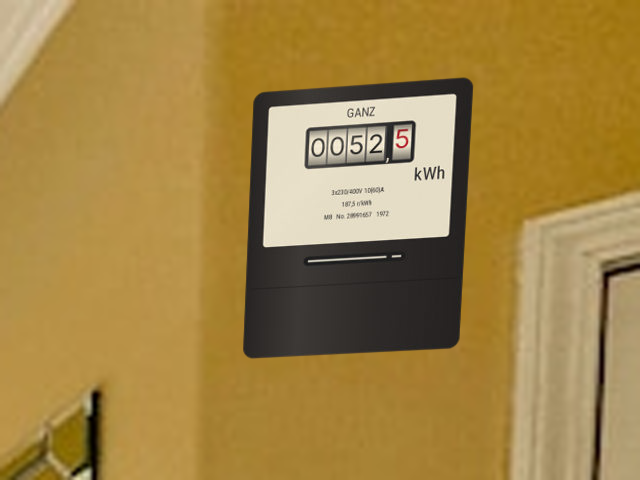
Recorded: 52.5 kWh
